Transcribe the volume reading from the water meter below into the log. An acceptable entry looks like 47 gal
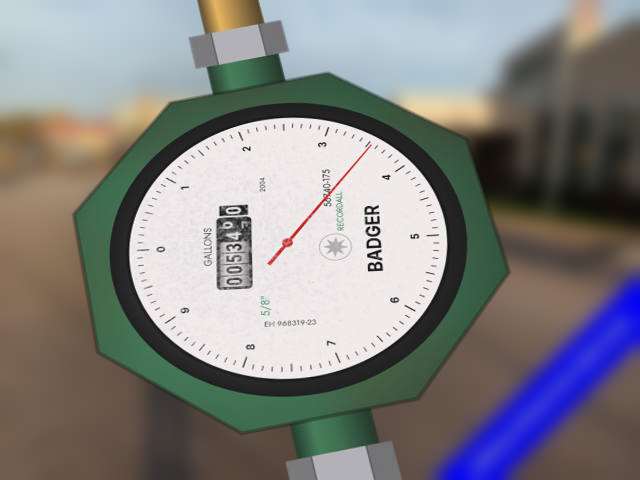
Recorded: 53463.5 gal
